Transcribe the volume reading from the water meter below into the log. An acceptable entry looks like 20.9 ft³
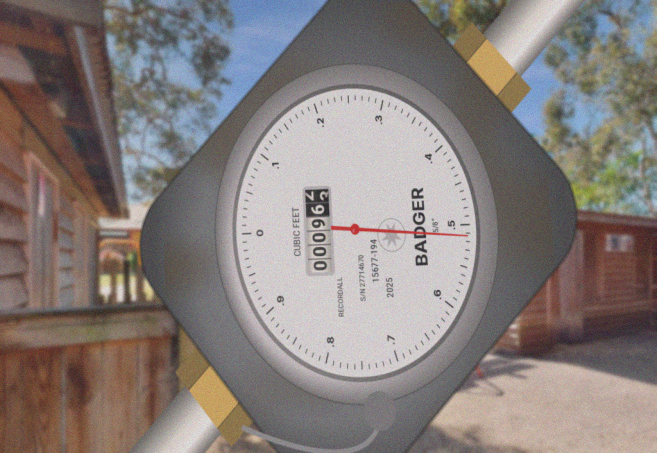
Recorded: 962.51 ft³
